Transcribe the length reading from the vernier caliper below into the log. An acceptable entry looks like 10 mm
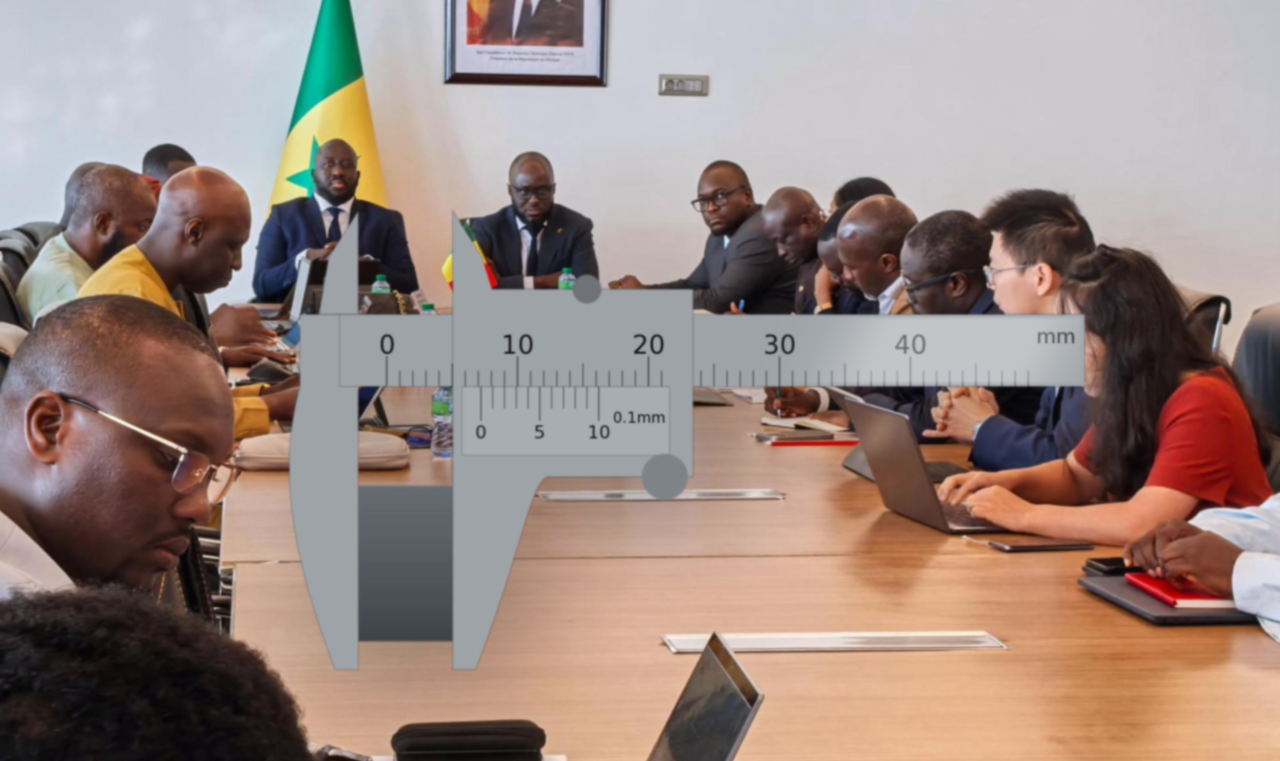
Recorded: 7.2 mm
